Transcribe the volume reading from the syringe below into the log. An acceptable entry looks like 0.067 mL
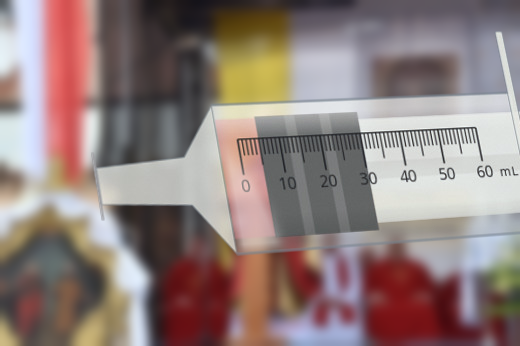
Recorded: 5 mL
